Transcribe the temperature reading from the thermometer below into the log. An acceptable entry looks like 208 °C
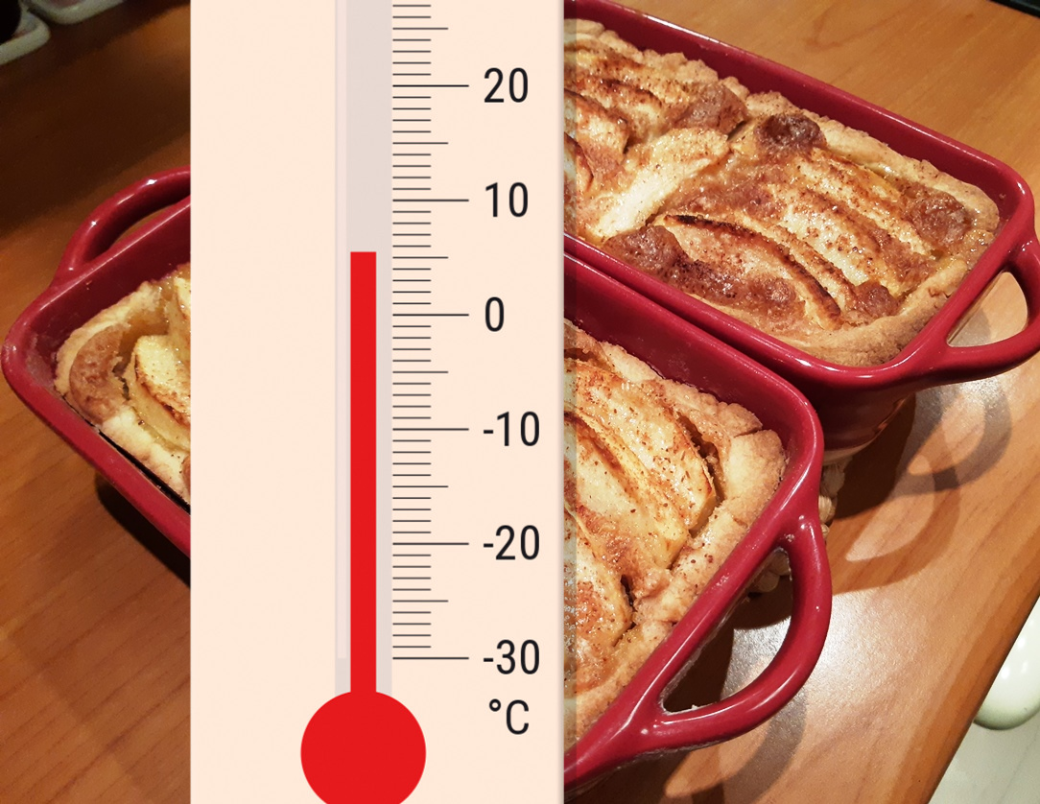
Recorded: 5.5 °C
